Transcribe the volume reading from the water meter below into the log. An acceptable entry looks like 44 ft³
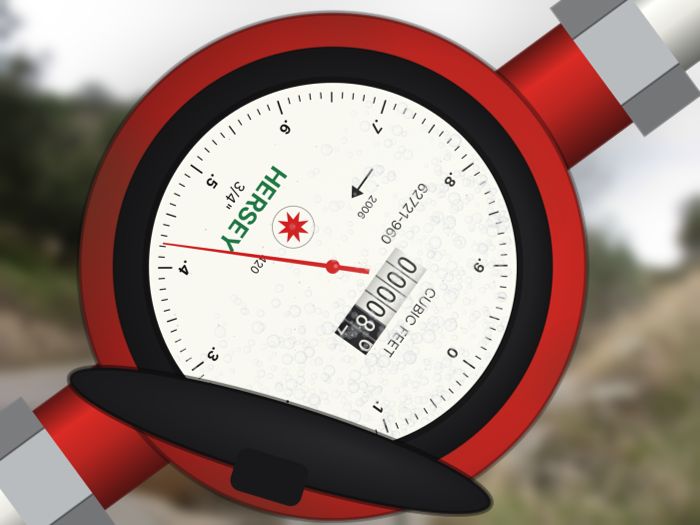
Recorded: 86.42 ft³
